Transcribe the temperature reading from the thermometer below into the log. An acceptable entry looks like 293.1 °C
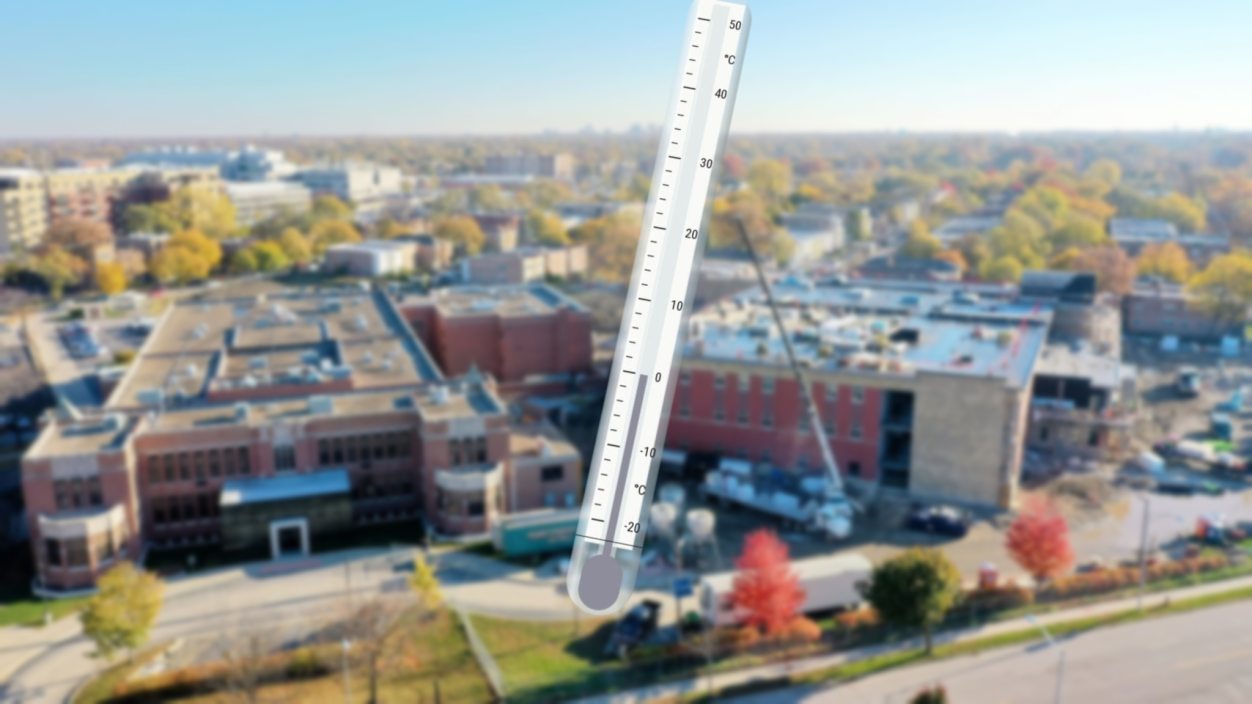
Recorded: 0 °C
